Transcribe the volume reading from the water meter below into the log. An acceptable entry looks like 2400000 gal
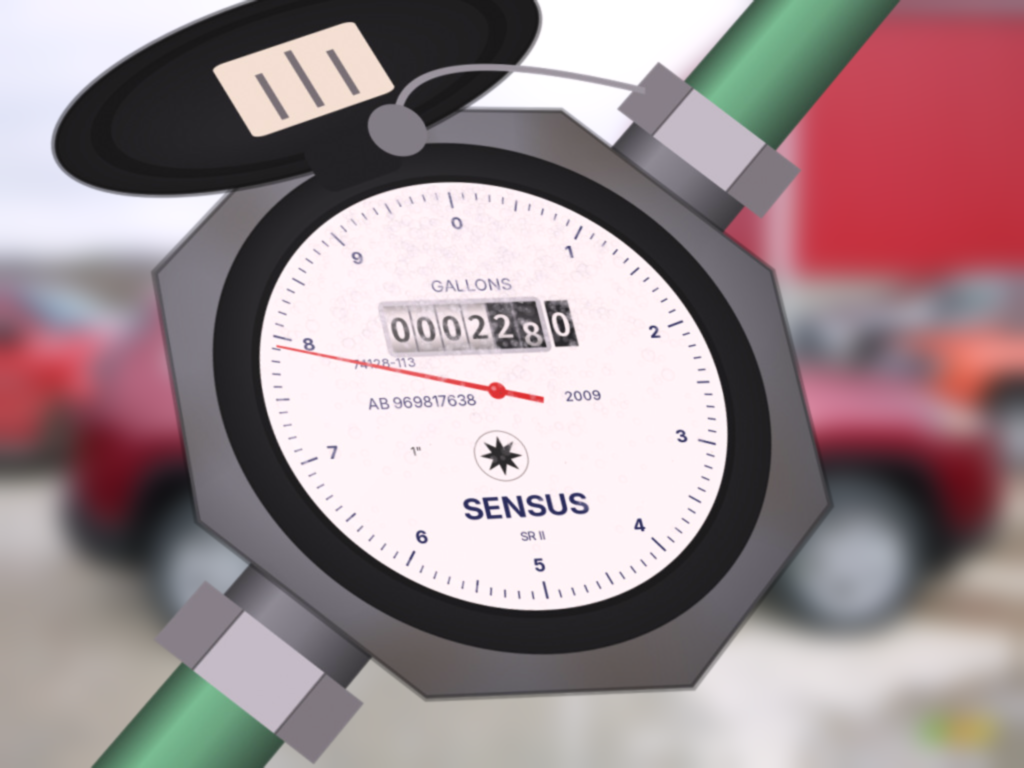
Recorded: 2277.9 gal
